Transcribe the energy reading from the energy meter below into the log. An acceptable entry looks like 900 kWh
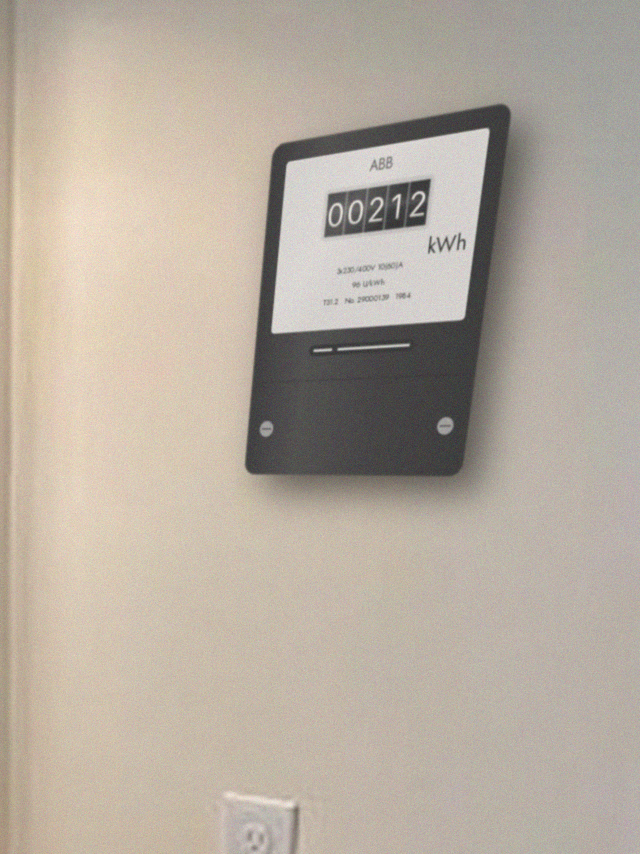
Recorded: 212 kWh
